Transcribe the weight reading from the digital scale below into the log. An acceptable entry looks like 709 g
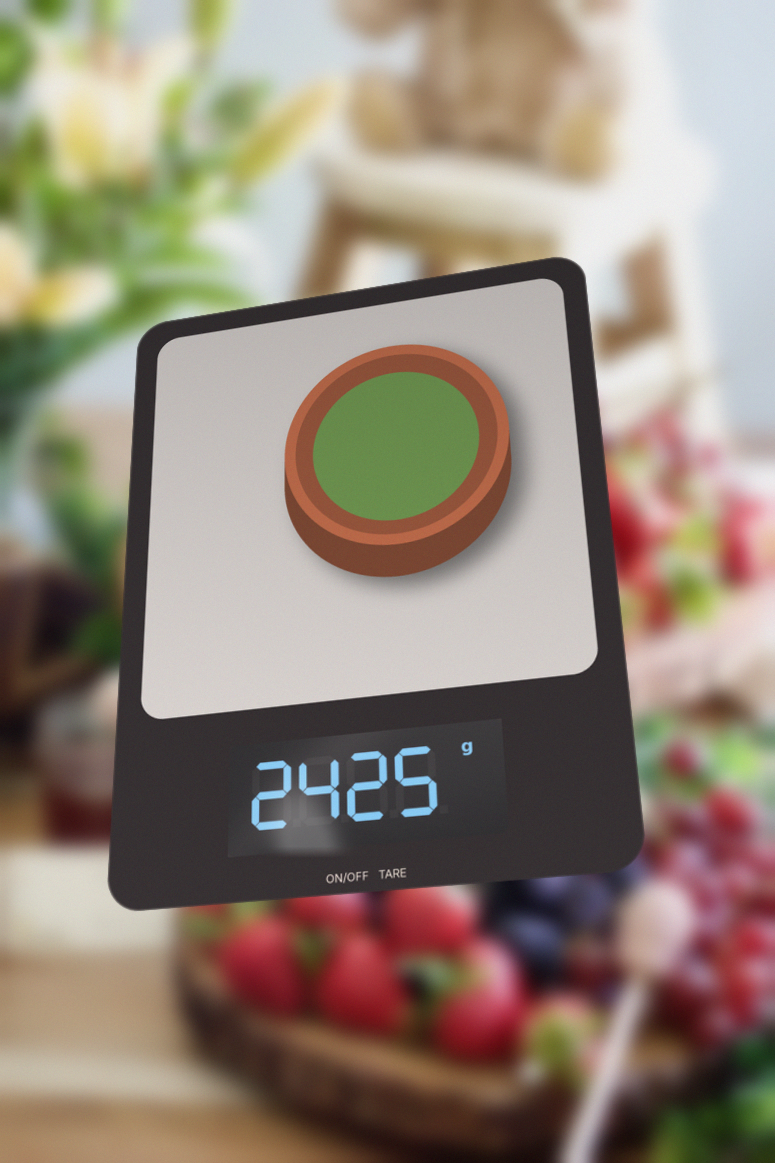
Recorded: 2425 g
